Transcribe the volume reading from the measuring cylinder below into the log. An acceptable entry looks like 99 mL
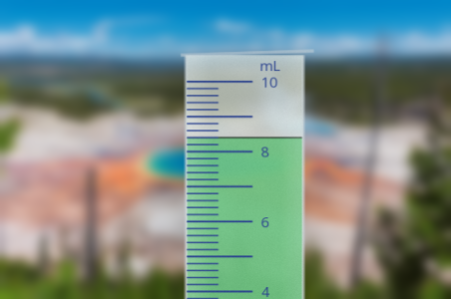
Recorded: 8.4 mL
